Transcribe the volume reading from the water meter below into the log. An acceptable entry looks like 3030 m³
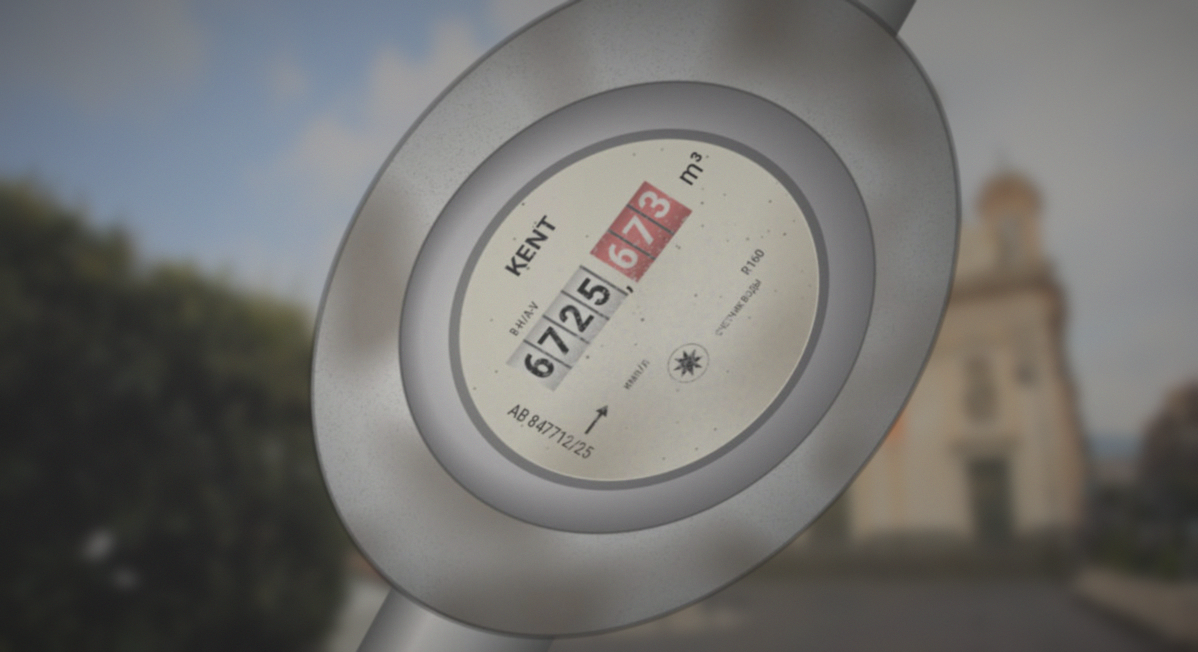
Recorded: 6725.673 m³
